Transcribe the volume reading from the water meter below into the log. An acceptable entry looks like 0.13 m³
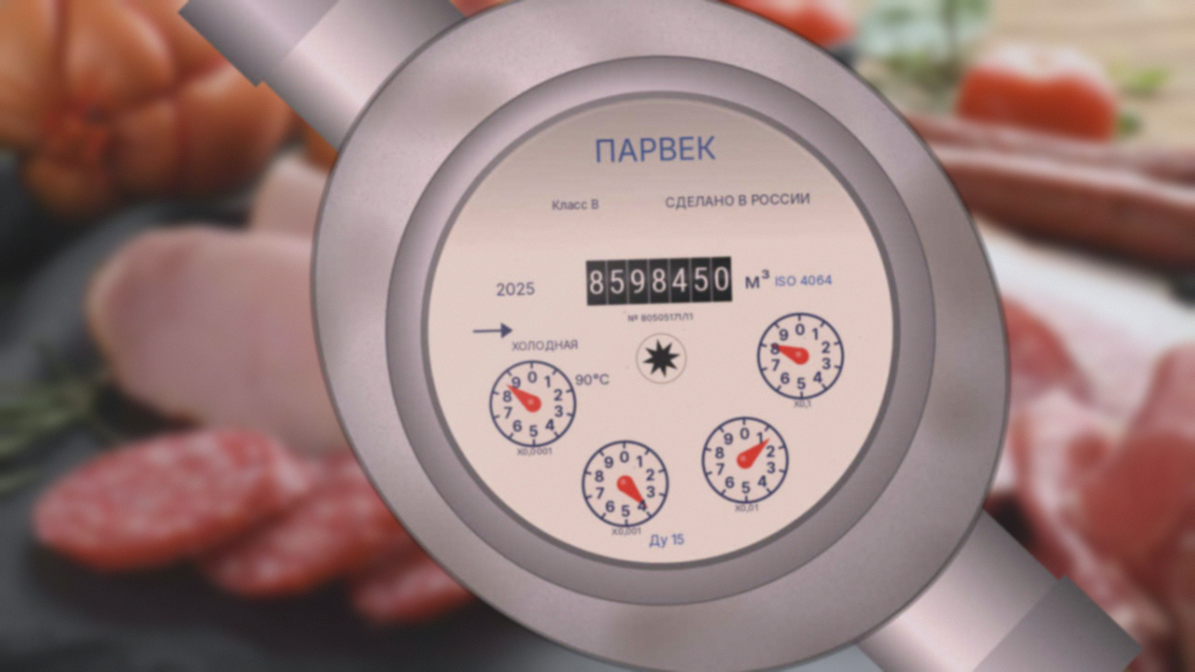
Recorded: 8598450.8138 m³
